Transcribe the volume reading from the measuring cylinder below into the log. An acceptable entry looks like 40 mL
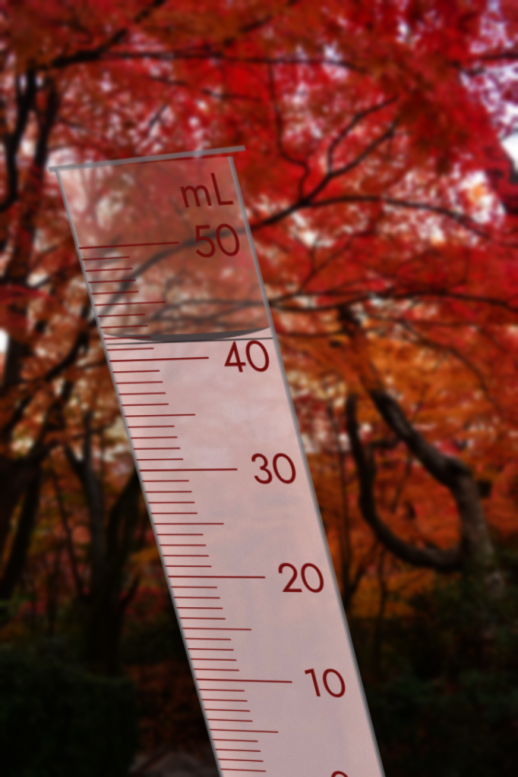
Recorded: 41.5 mL
